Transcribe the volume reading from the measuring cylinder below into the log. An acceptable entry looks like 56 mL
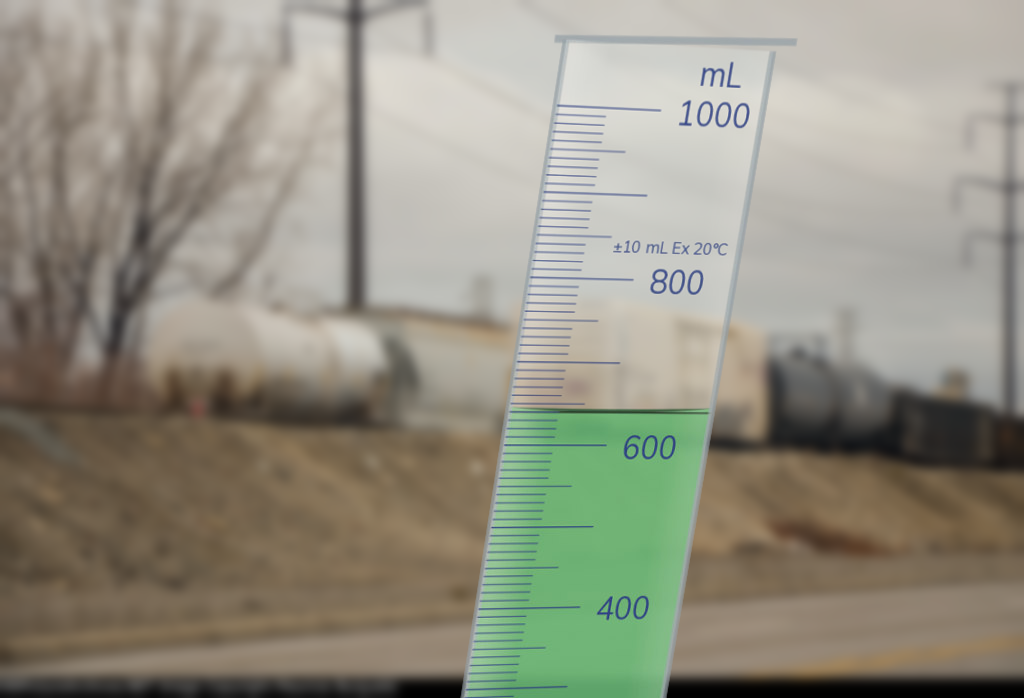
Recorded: 640 mL
